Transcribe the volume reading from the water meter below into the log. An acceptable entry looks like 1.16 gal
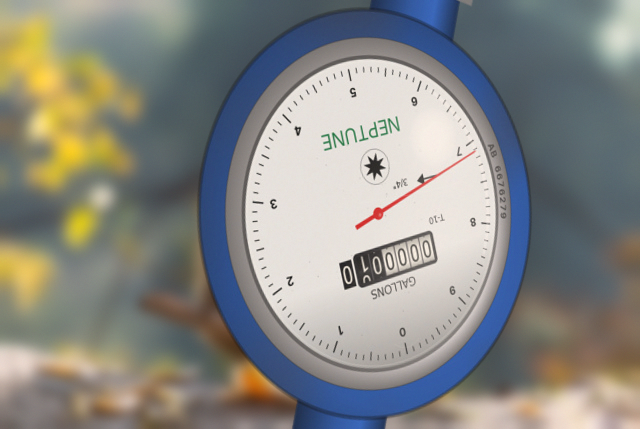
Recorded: 7.1 gal
